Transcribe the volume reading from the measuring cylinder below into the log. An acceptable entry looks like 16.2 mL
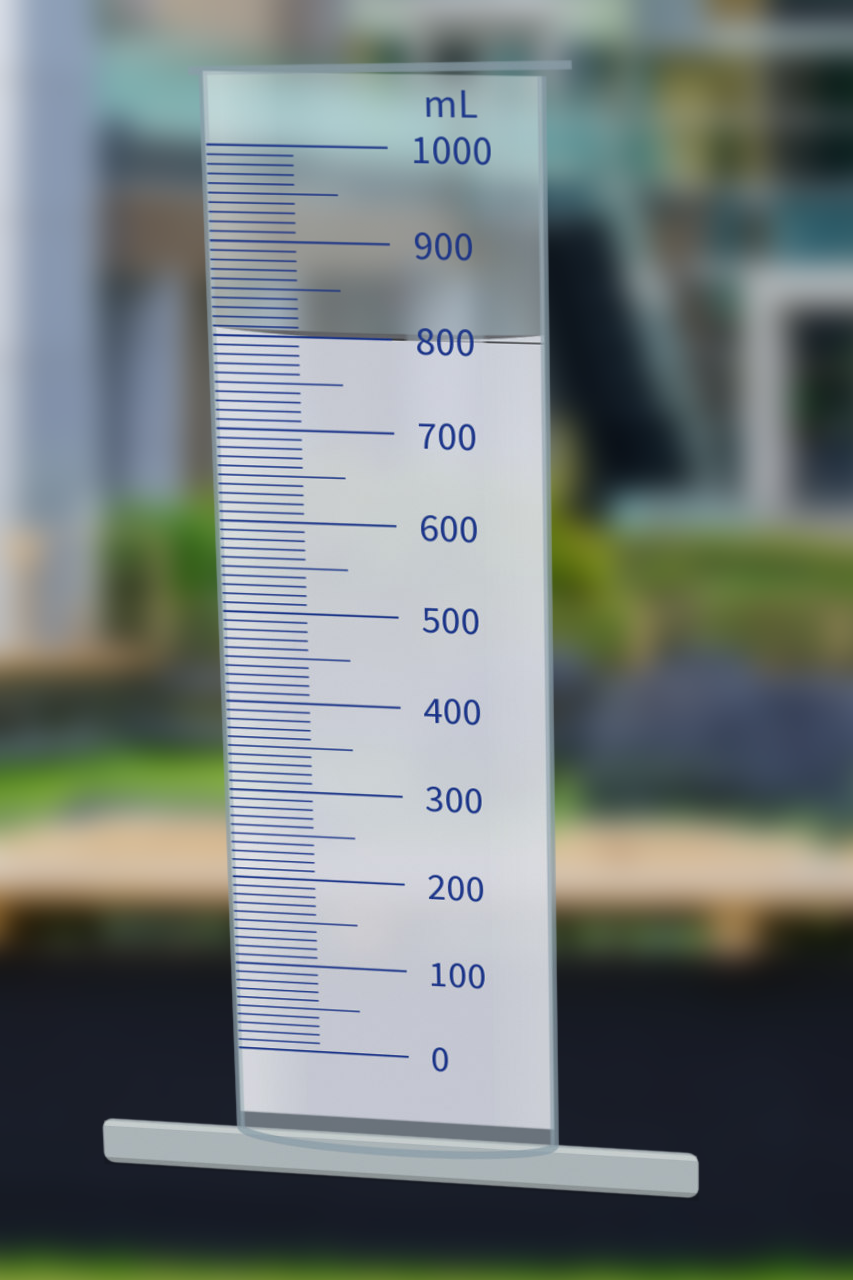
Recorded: 800 mL
